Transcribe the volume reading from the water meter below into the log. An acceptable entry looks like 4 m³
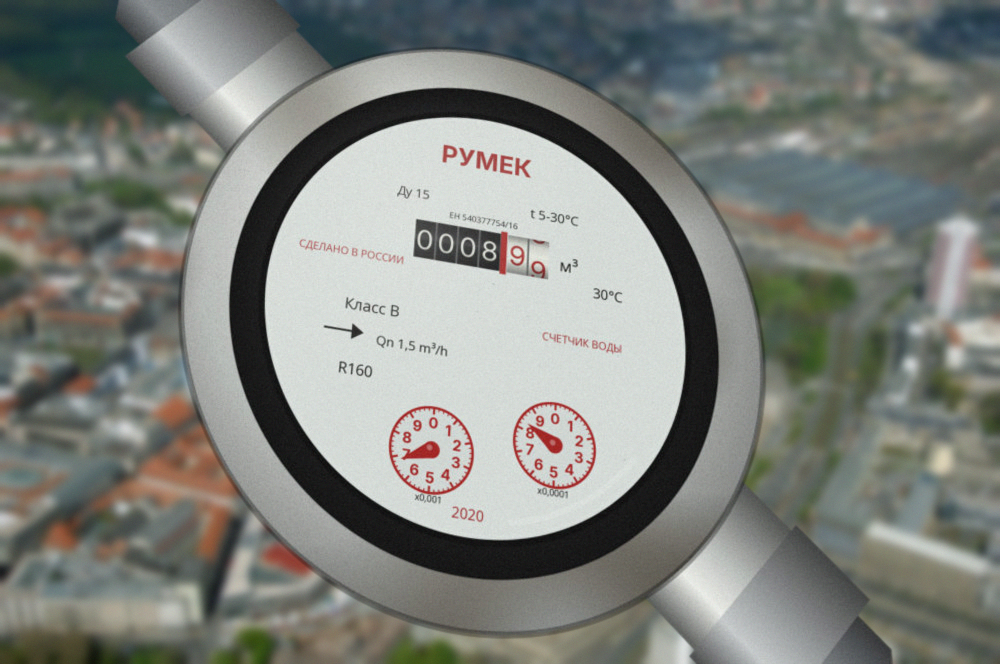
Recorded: 8.9868 m³
